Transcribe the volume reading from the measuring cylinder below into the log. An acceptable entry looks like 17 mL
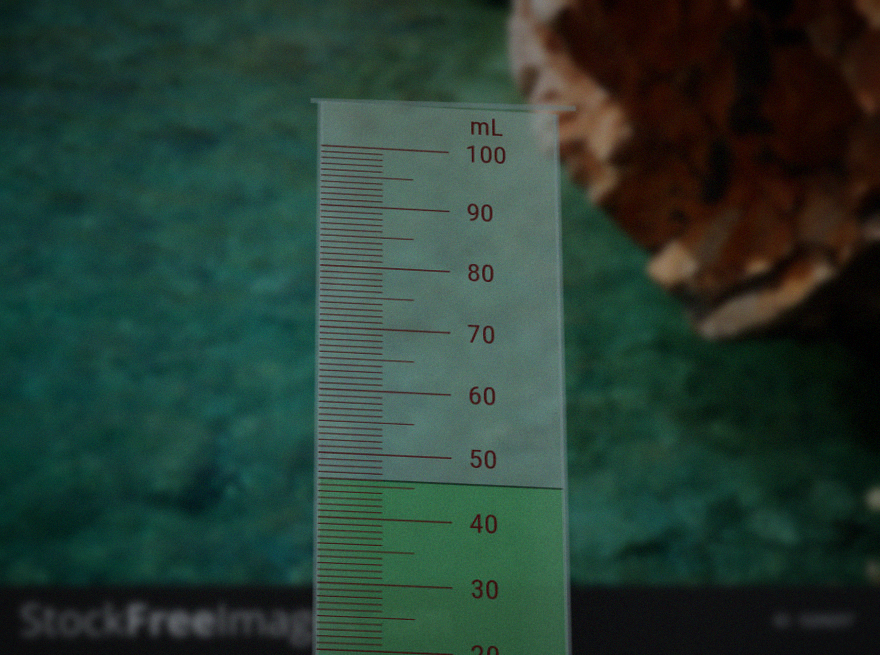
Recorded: 46 mL
